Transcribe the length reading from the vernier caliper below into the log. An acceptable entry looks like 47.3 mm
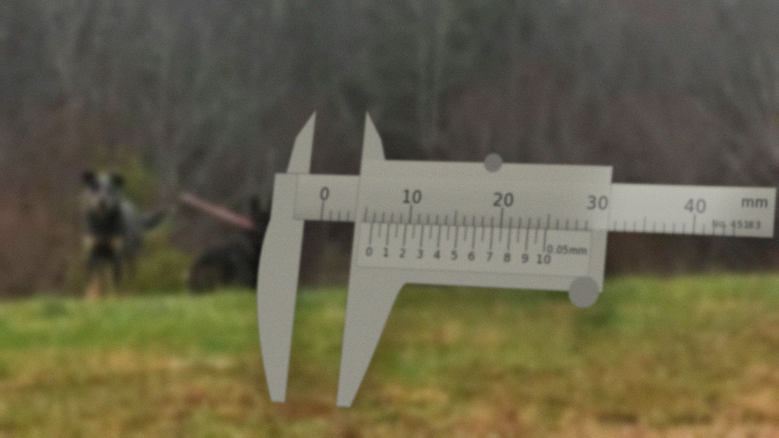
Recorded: 5.8 mm
